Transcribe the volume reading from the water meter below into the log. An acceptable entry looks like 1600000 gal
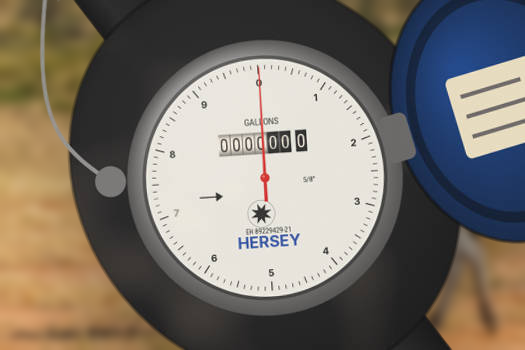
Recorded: 0.0 gal
